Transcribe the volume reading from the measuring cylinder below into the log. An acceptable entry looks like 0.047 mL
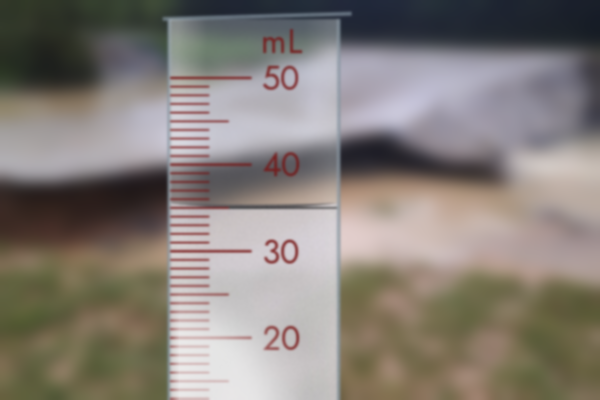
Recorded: 35 mL
